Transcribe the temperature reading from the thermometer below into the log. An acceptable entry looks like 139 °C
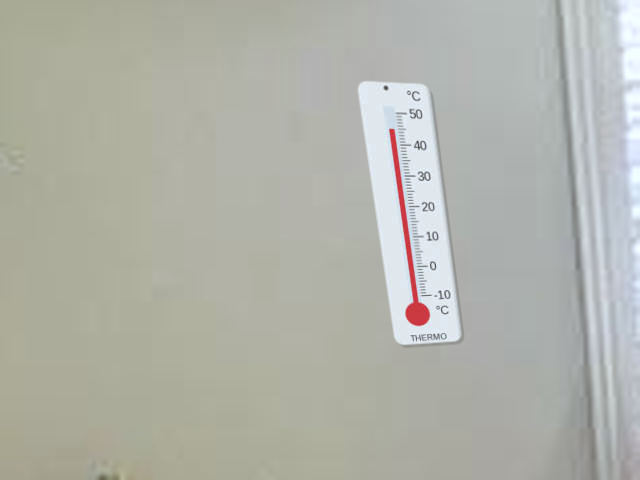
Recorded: 45 °C
